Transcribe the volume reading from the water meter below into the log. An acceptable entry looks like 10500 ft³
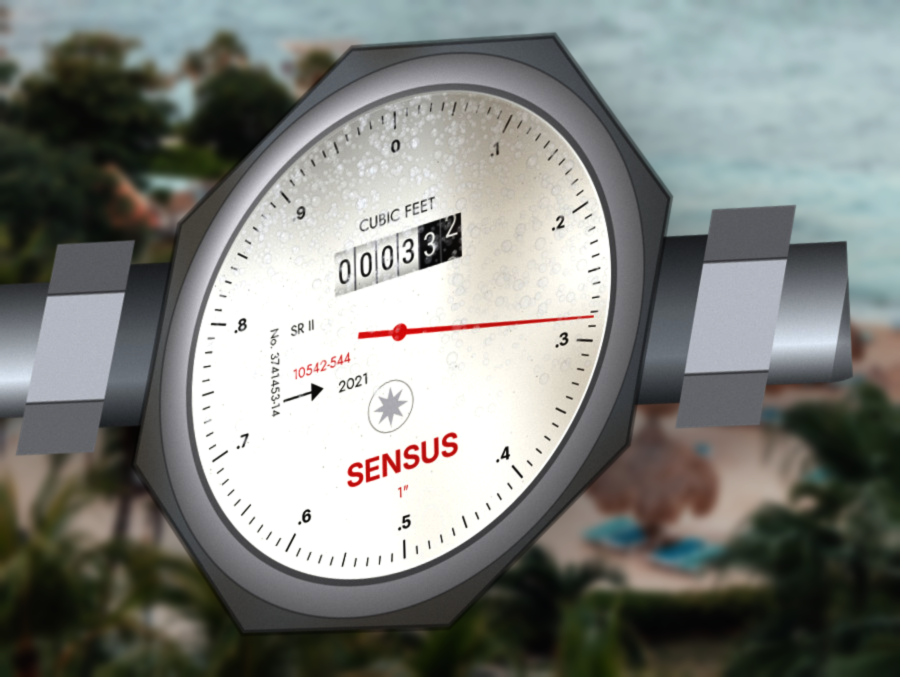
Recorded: 332.28 ft³
